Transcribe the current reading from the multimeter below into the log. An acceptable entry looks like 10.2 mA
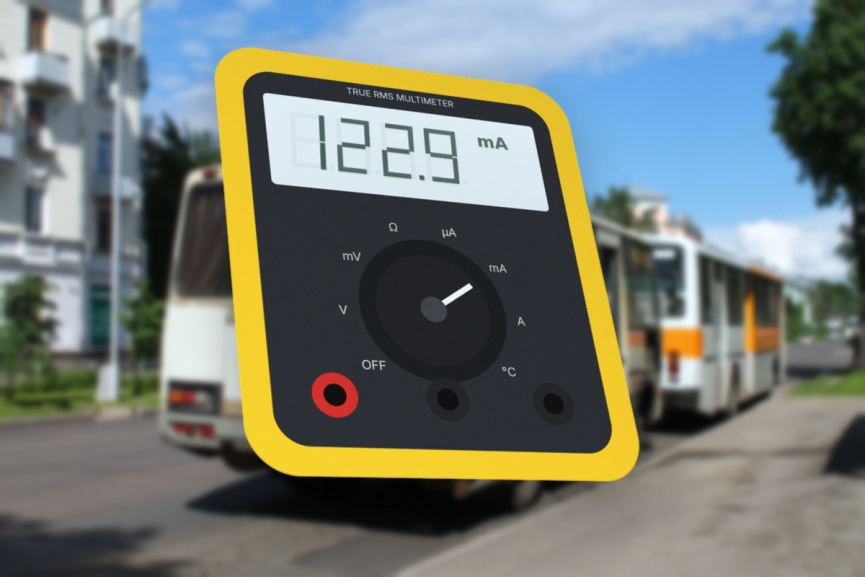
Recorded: 122.9 mA
